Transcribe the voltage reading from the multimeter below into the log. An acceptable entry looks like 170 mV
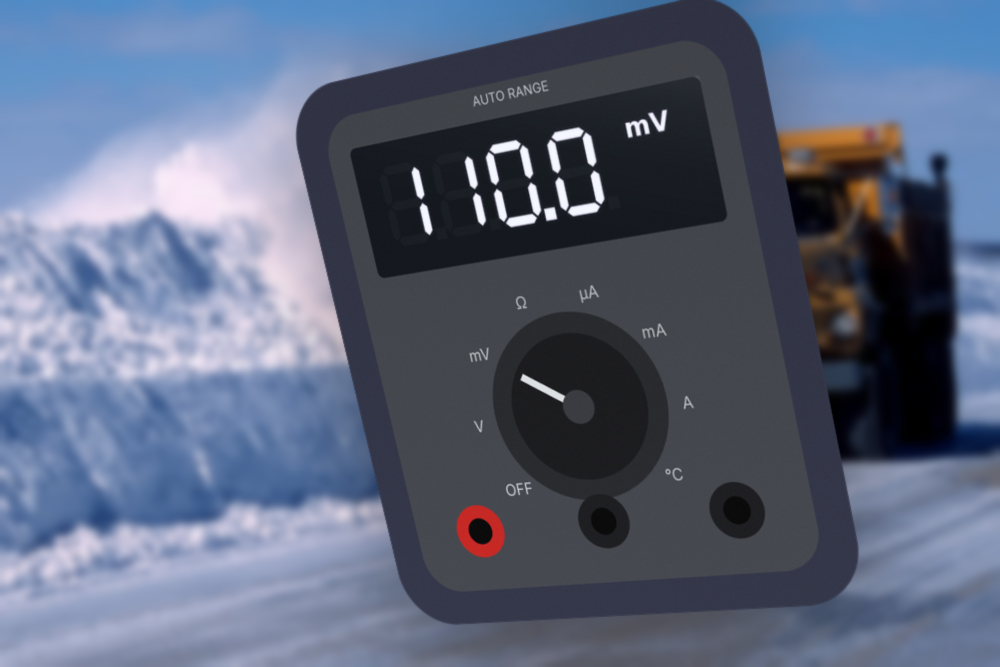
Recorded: 110.0 mV
